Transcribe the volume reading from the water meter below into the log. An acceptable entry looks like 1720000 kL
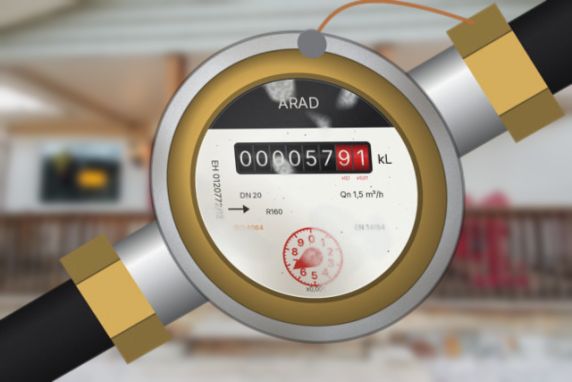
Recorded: 57.916 kL
